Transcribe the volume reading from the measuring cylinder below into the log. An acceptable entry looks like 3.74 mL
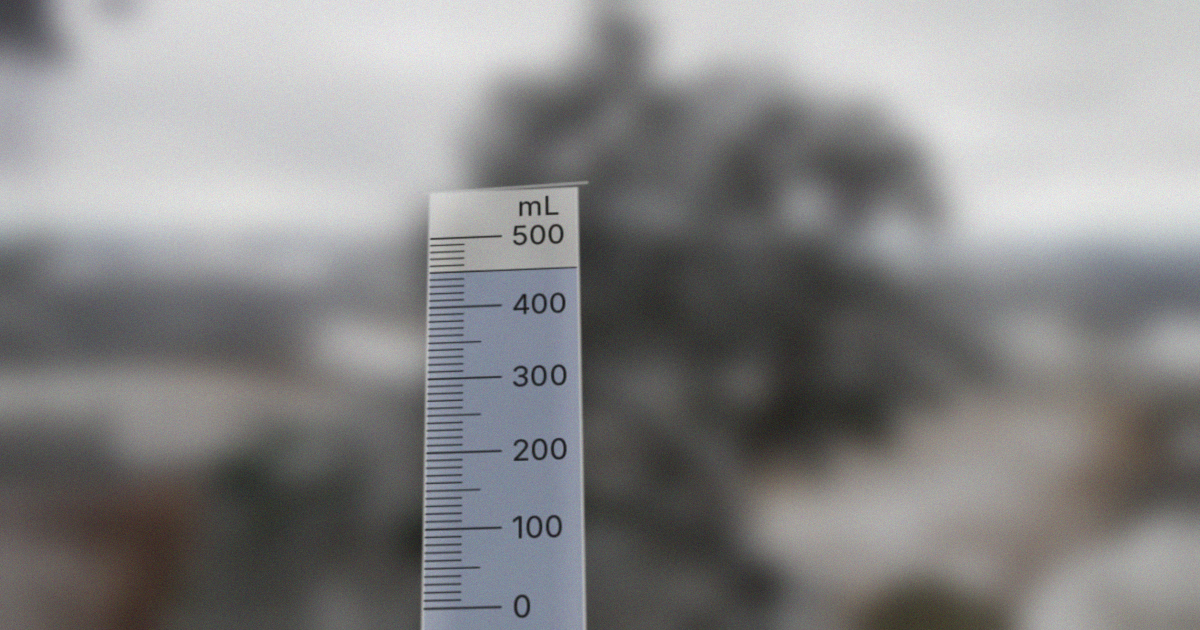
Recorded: 450 mL
